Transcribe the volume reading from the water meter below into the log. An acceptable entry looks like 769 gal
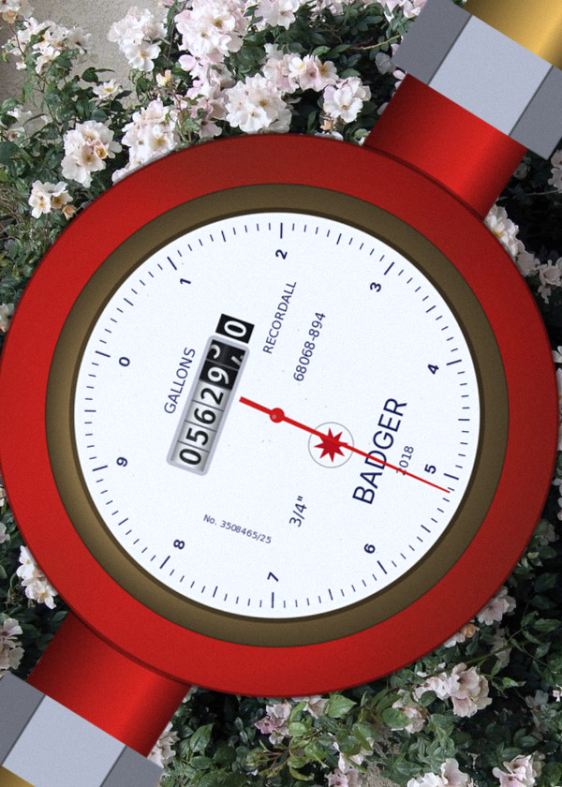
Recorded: 562935.1 gal
